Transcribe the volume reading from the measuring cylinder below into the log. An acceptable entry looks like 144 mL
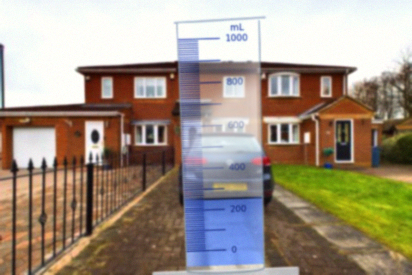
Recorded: 250 mL
